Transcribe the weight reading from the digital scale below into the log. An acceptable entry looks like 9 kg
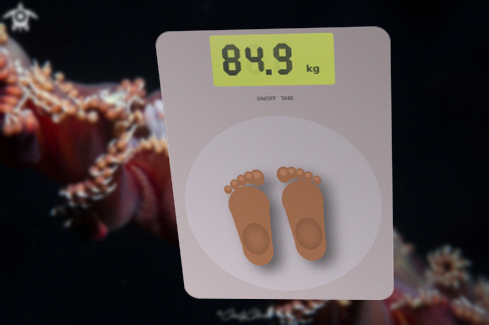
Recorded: 84.9 kg
